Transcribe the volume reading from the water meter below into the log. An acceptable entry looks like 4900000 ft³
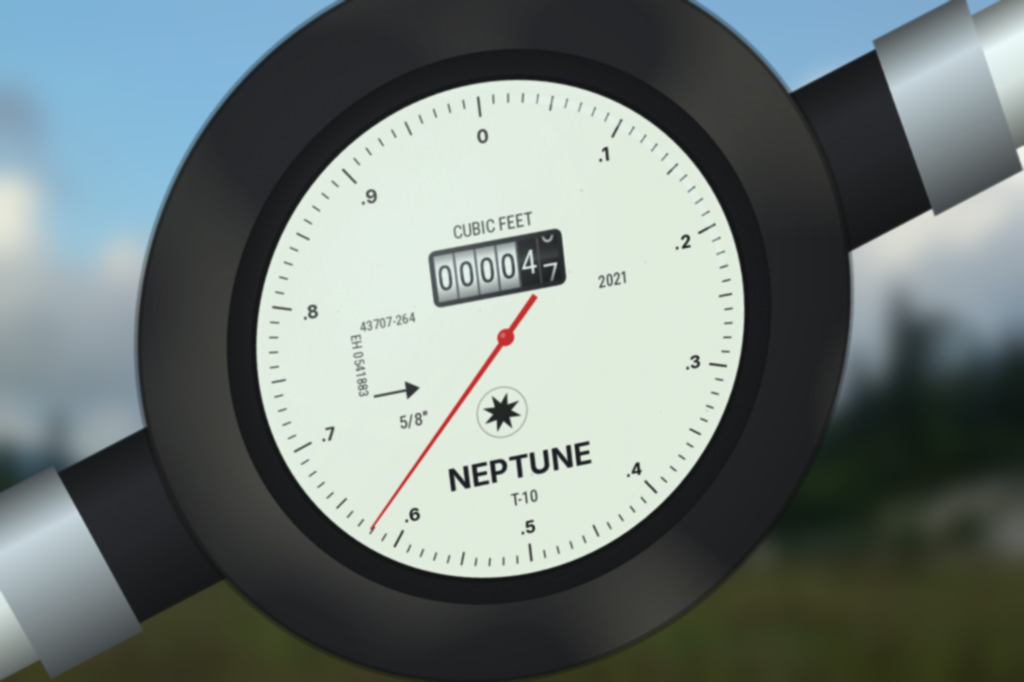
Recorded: 46.62 ft³
